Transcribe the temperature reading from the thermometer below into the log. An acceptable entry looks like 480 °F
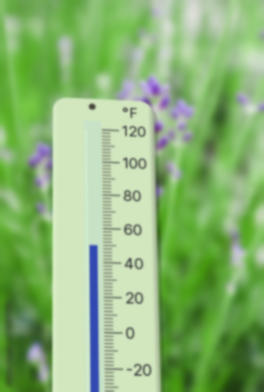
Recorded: 50 °F
